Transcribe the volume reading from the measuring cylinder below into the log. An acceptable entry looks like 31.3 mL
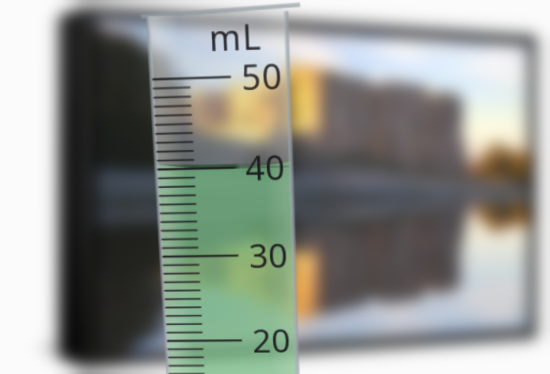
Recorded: 40 mL
